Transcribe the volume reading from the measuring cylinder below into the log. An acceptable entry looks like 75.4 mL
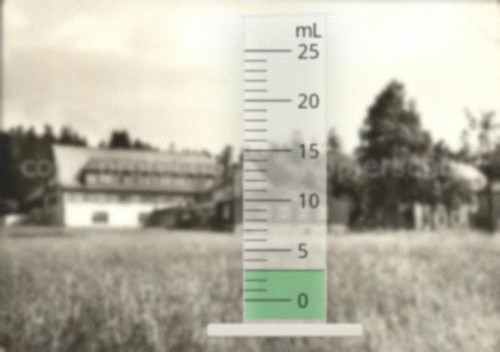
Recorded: 3 mL
